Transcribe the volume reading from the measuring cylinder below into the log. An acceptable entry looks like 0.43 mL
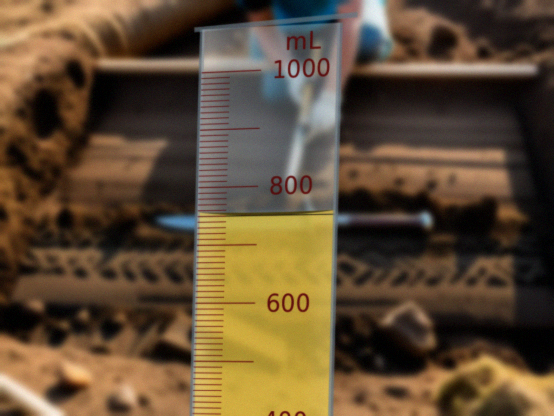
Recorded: 750 mL
